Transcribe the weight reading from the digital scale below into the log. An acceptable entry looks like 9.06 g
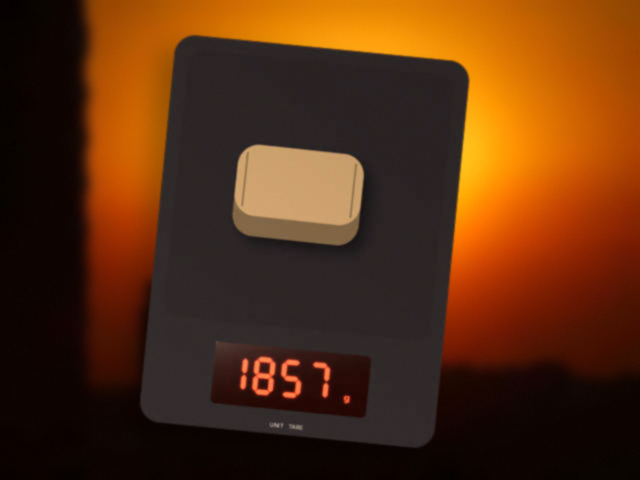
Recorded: 1857 g
